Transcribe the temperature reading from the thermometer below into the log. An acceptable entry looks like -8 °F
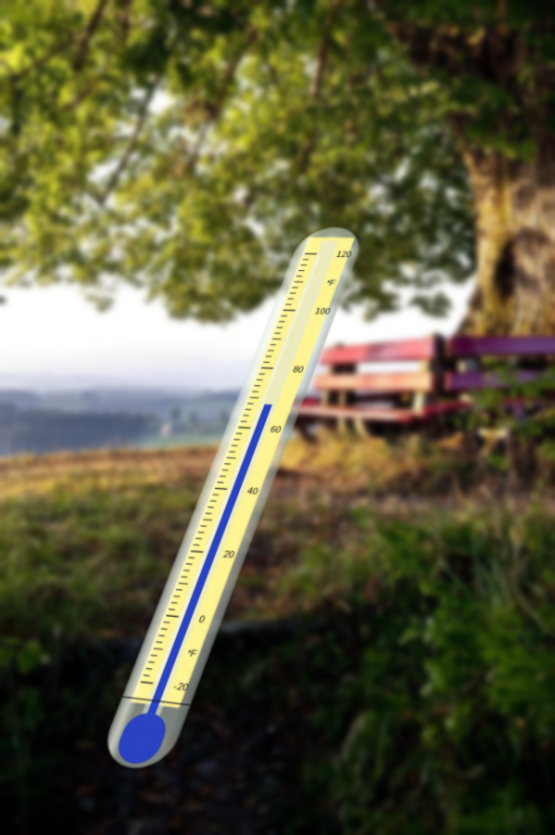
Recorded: 68 °F
